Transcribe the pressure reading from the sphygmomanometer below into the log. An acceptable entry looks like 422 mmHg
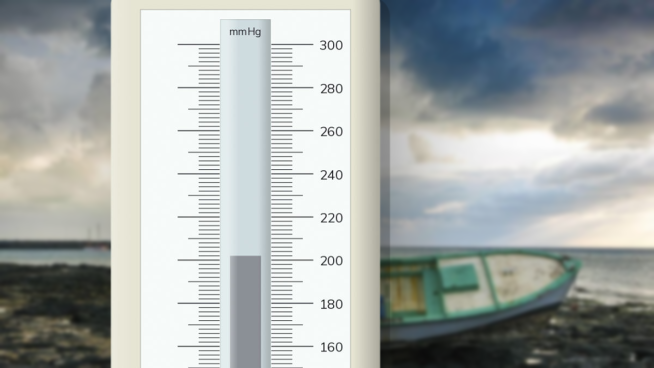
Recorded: 202 mmHg
